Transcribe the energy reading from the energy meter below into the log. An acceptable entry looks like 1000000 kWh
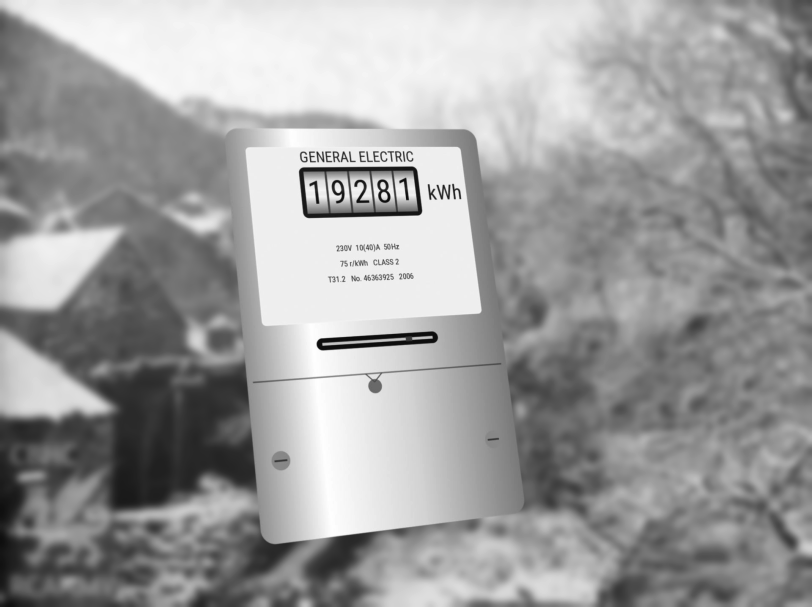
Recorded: 19281 kWh
